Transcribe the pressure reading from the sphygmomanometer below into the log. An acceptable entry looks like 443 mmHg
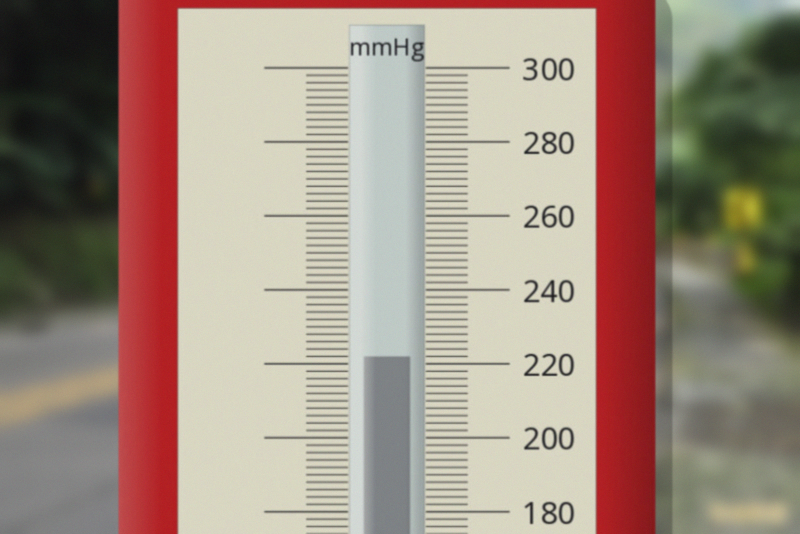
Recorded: 222 mmHg
